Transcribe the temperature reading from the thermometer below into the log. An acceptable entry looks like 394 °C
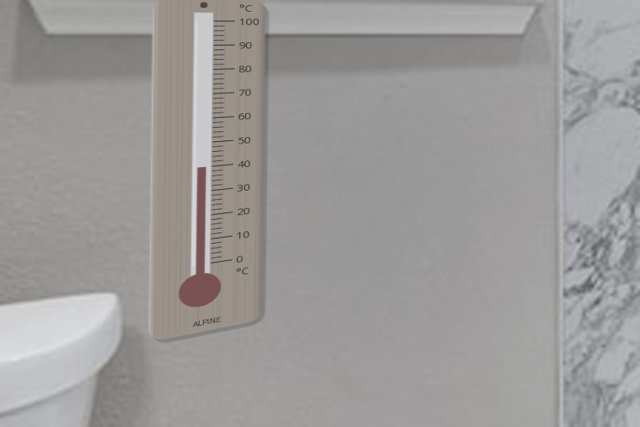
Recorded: 40 °C
